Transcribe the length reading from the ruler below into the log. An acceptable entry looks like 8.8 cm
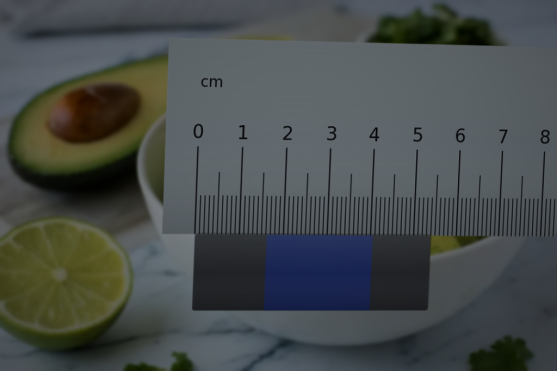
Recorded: 5.4 cm
